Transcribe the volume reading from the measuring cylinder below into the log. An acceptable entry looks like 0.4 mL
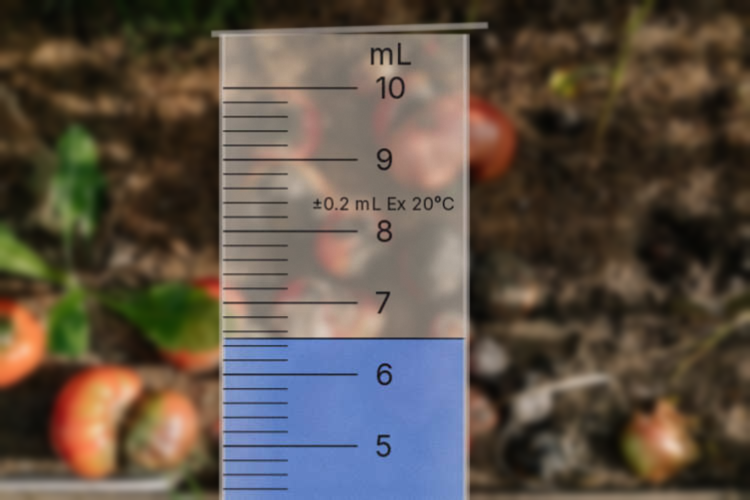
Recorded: 6.5 mL
